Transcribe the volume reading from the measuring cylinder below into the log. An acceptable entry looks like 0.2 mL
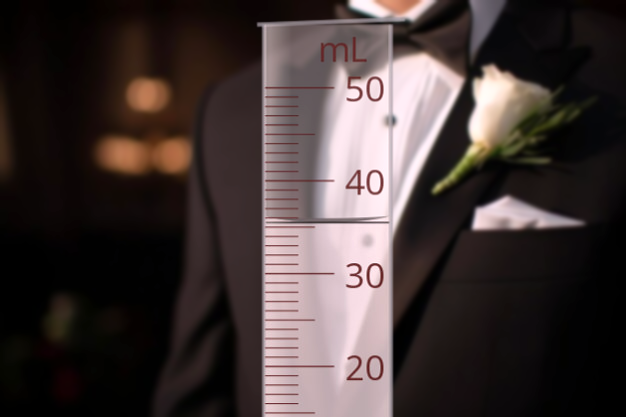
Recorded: 35.5 mL
